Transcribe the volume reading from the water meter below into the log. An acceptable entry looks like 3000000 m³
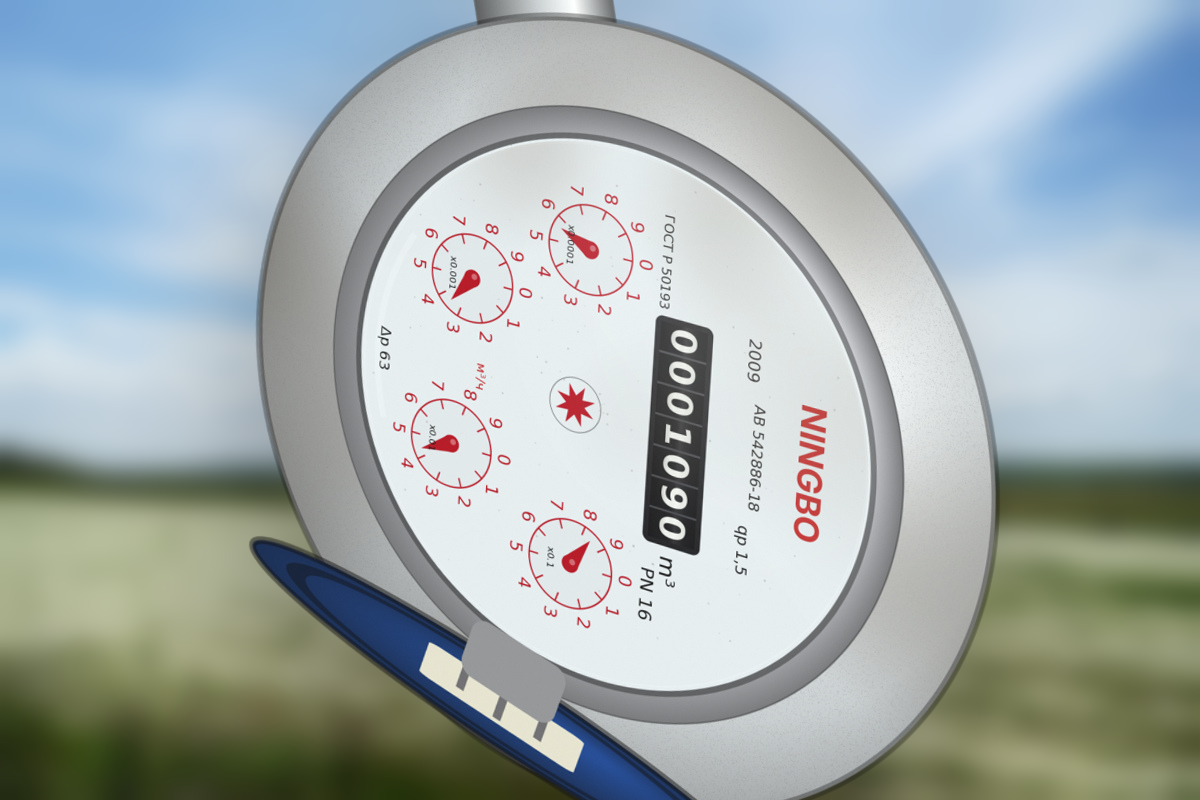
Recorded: 1090.8435 m³
